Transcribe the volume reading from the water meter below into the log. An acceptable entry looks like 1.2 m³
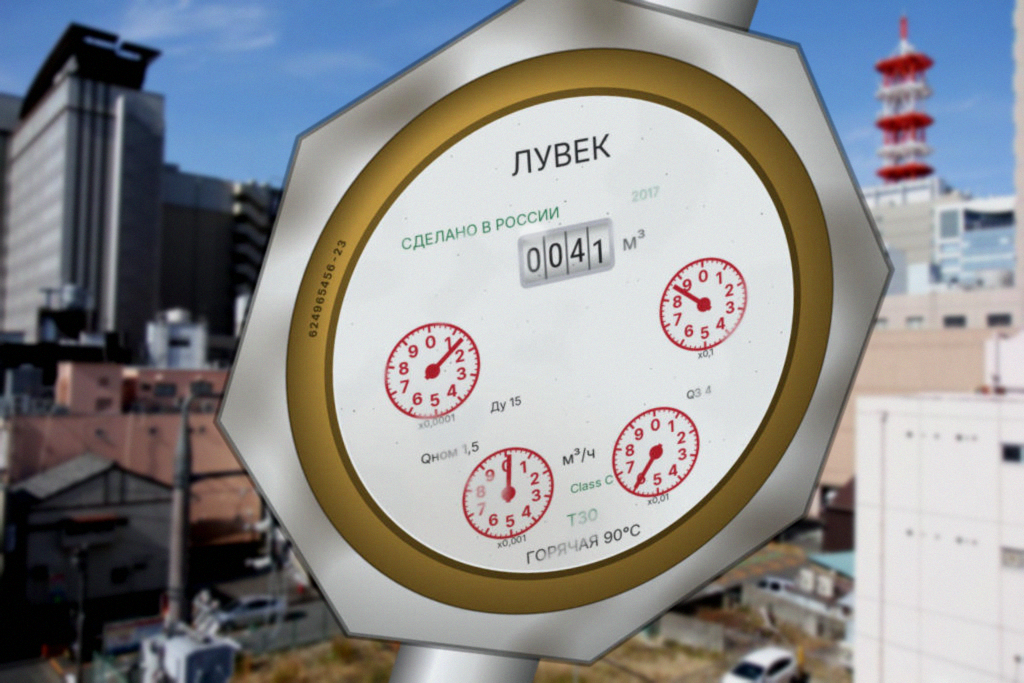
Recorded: 40.8601 m³
